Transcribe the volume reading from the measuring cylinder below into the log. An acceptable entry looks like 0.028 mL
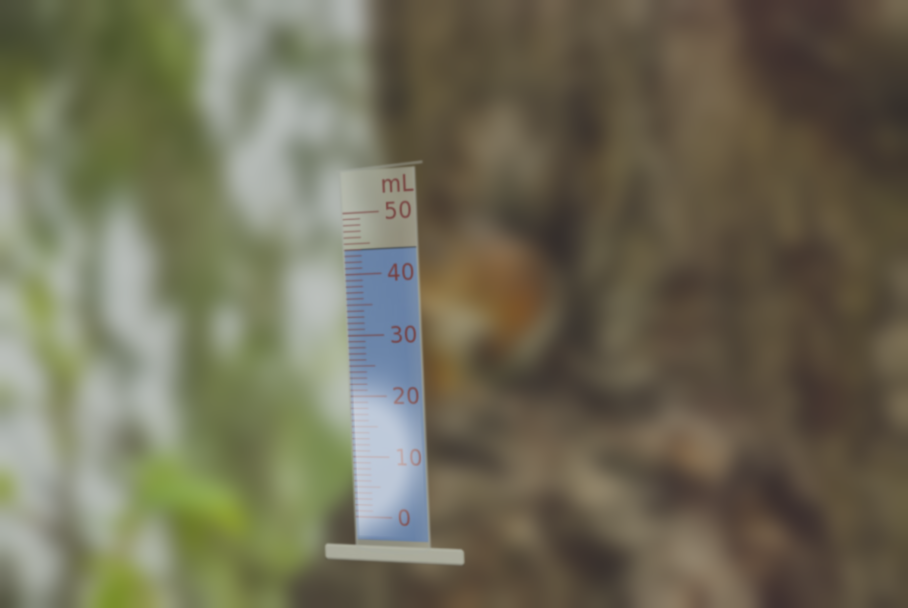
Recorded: 44 mL
